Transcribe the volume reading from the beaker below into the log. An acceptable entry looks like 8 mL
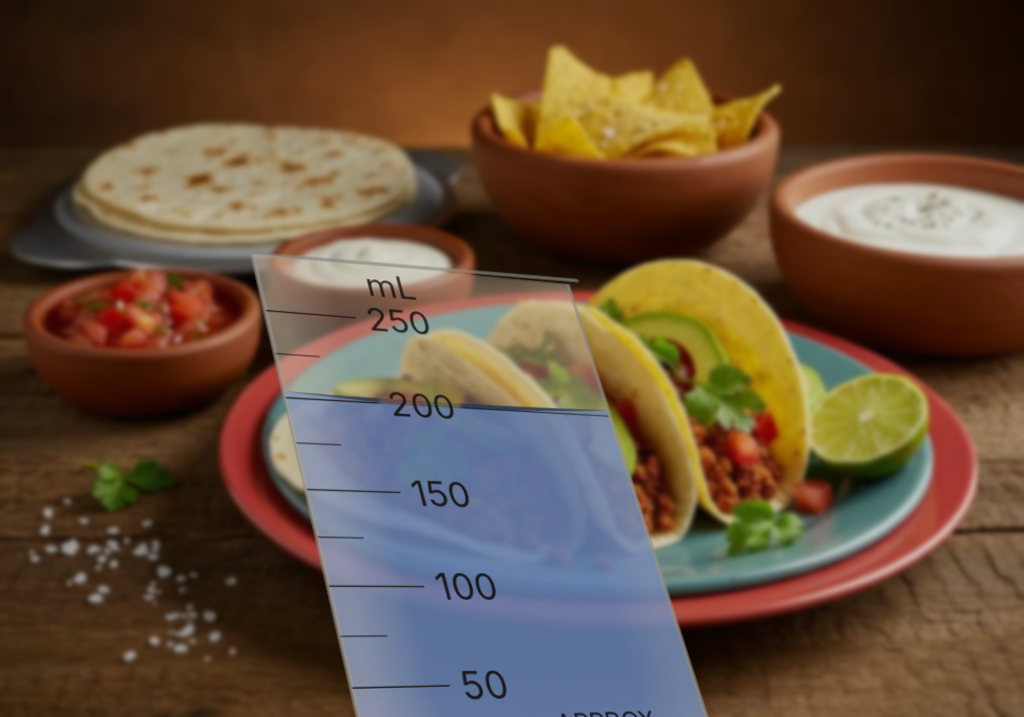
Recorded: 200 mL
